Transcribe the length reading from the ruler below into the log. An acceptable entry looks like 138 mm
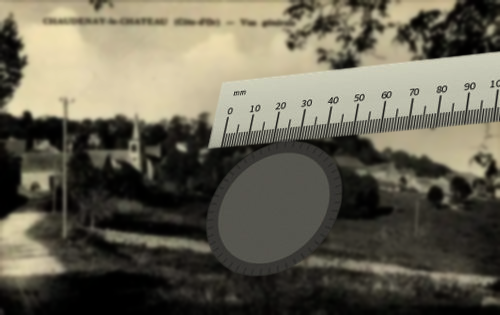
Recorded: 50 mm
